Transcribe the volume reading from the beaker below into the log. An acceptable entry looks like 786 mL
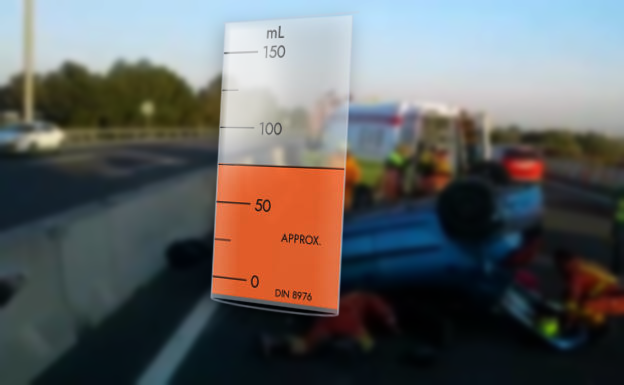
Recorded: 75 mL
